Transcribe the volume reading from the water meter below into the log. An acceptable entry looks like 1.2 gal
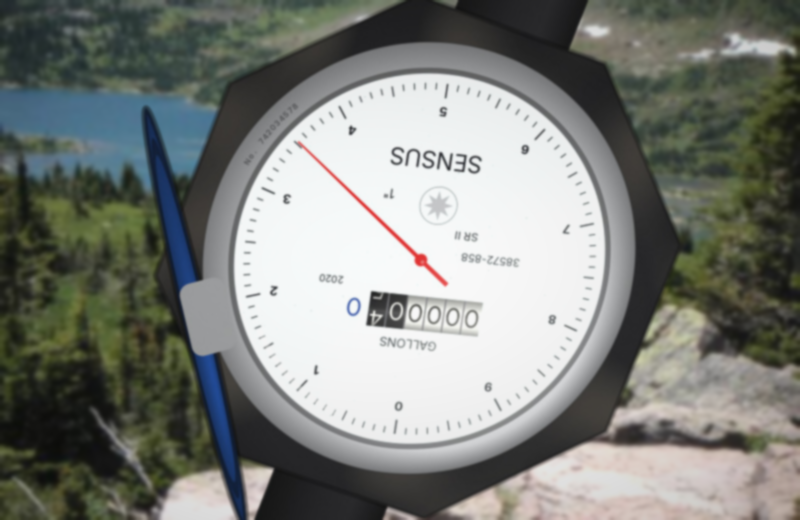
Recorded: 43.5 gal
